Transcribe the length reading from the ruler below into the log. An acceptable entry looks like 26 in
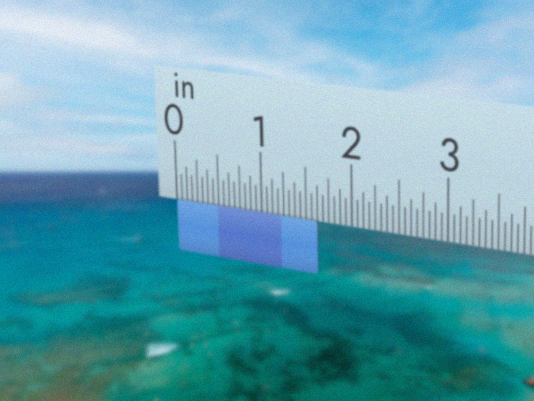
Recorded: 1.625 in
